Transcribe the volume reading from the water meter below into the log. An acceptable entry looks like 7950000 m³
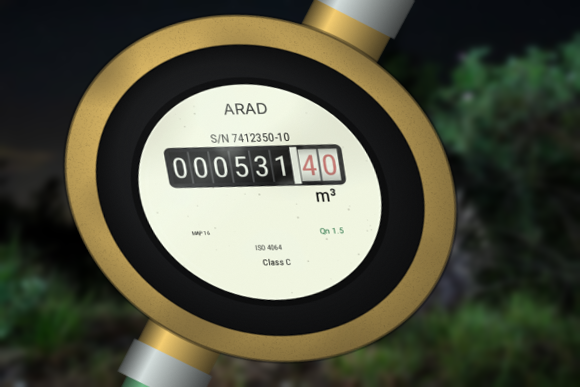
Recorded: 531.40 m³
